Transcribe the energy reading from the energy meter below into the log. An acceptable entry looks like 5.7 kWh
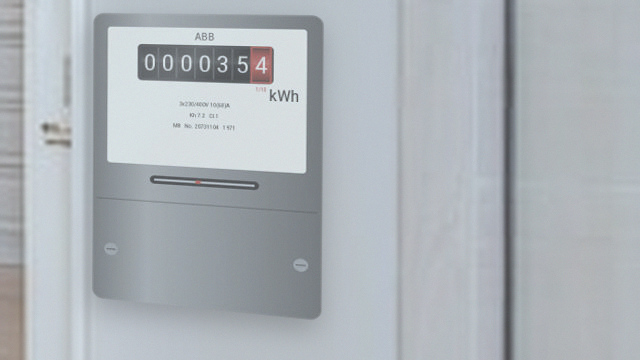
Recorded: 35.4 kWh
